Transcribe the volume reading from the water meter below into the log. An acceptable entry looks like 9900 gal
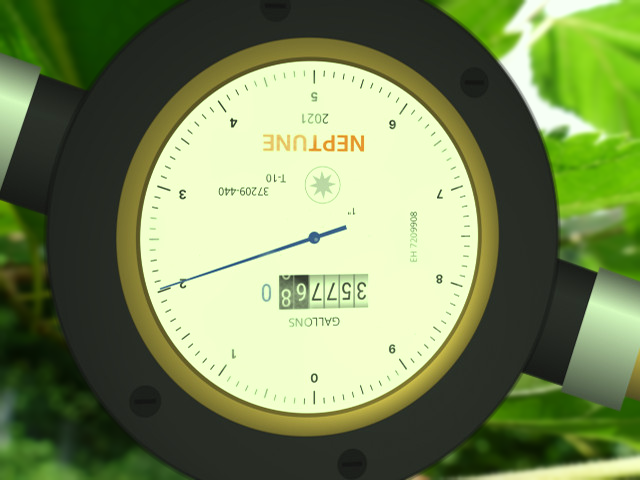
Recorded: 3577682.0 gal
